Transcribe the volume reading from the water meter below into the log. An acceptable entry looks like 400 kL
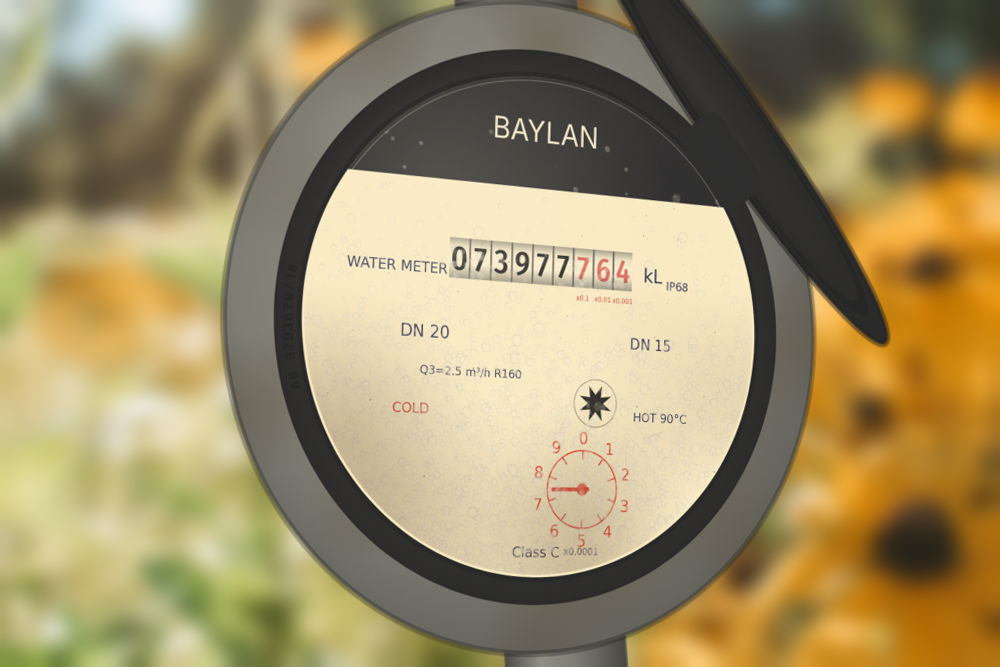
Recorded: 73977.7647 kL
